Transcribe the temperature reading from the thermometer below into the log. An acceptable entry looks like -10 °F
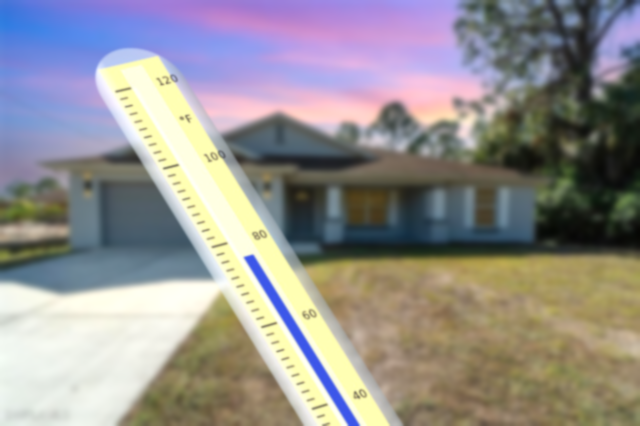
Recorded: 76 °F
